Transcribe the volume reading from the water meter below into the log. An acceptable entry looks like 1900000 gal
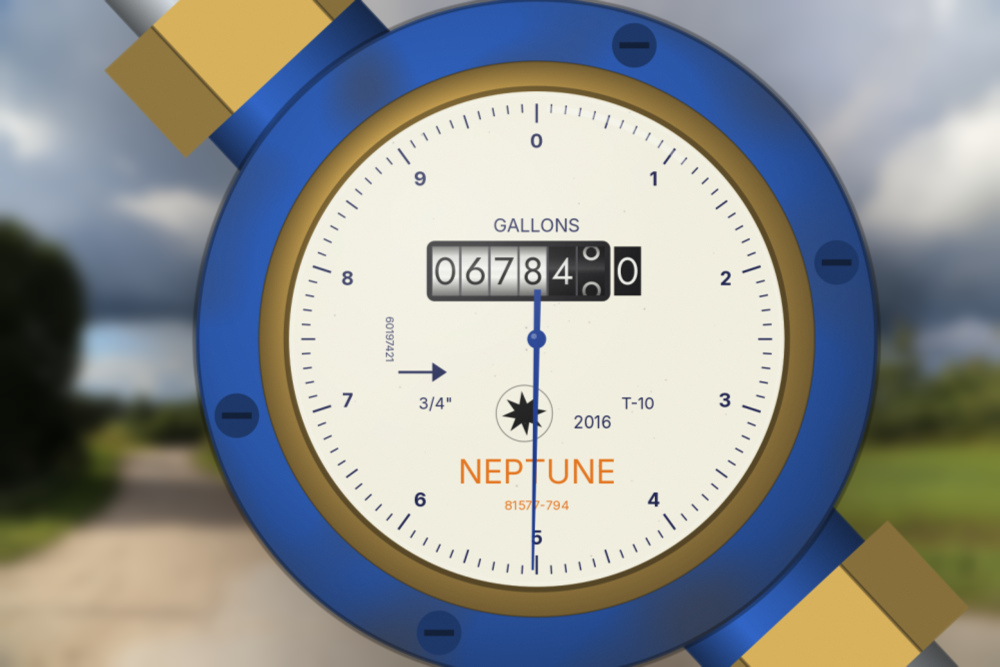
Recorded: 678485.0 gal
